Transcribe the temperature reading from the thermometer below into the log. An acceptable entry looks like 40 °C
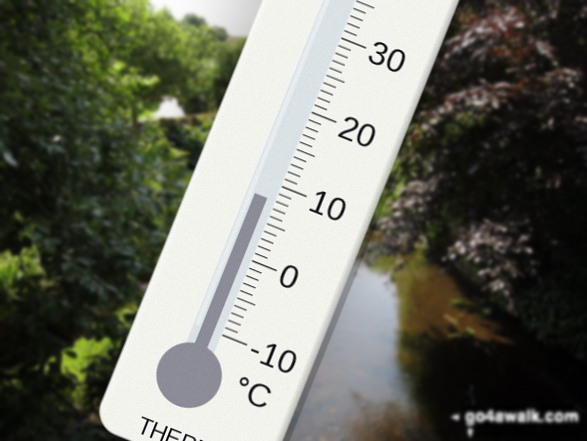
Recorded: 8 °C
